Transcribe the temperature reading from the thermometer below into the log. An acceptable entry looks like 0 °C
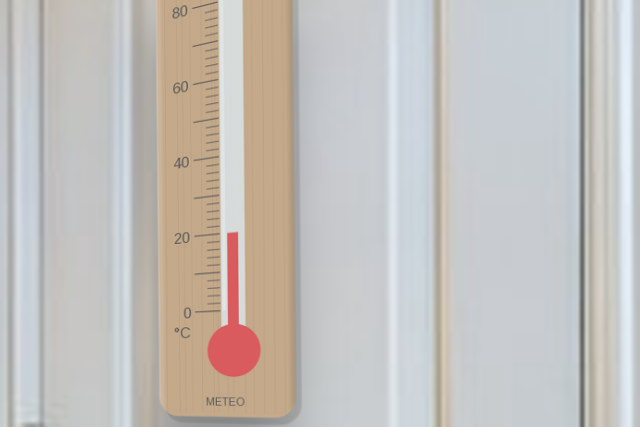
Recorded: 20 °C
